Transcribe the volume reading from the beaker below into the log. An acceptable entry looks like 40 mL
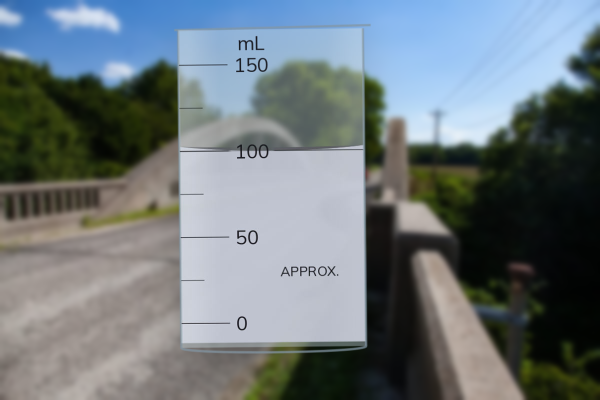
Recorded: 100 mL
